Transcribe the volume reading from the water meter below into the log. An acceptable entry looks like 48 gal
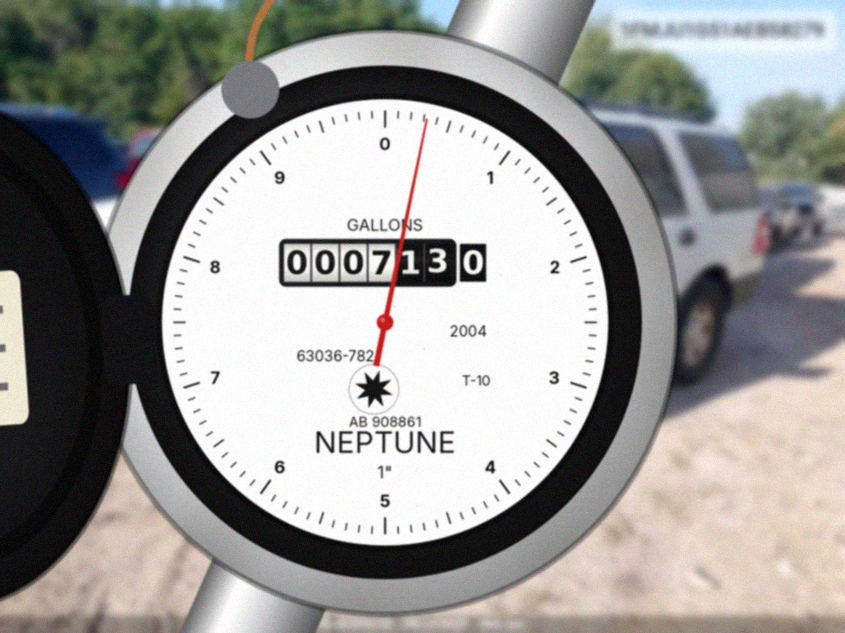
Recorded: 7130.3 gal
